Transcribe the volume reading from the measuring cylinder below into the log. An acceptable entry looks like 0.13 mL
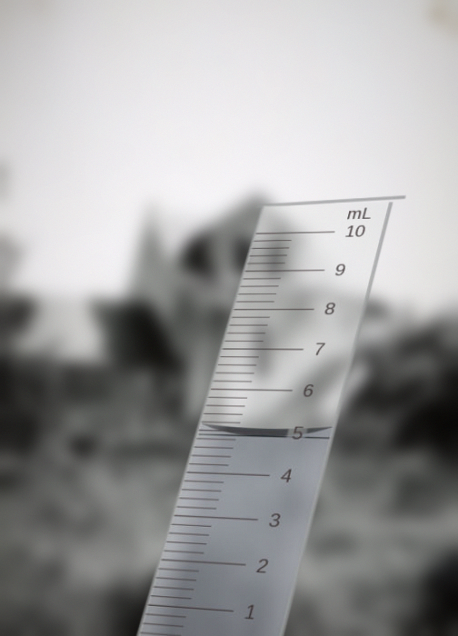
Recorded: 4.9 mL
